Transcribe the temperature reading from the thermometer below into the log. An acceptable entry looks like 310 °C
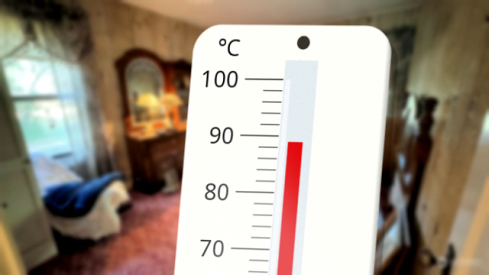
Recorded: 89 °C
